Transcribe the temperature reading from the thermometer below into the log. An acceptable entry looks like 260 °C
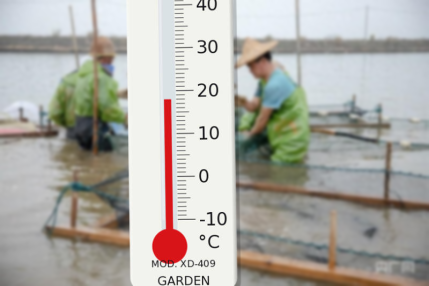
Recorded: 18 °C
